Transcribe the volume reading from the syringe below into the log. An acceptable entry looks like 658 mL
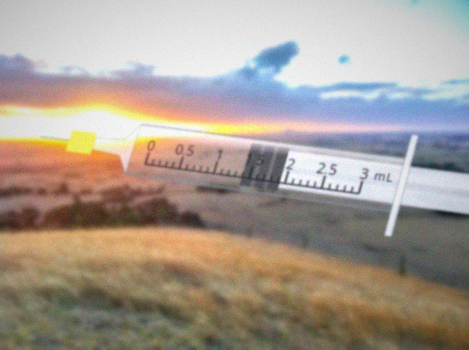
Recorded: 1.4 mL
